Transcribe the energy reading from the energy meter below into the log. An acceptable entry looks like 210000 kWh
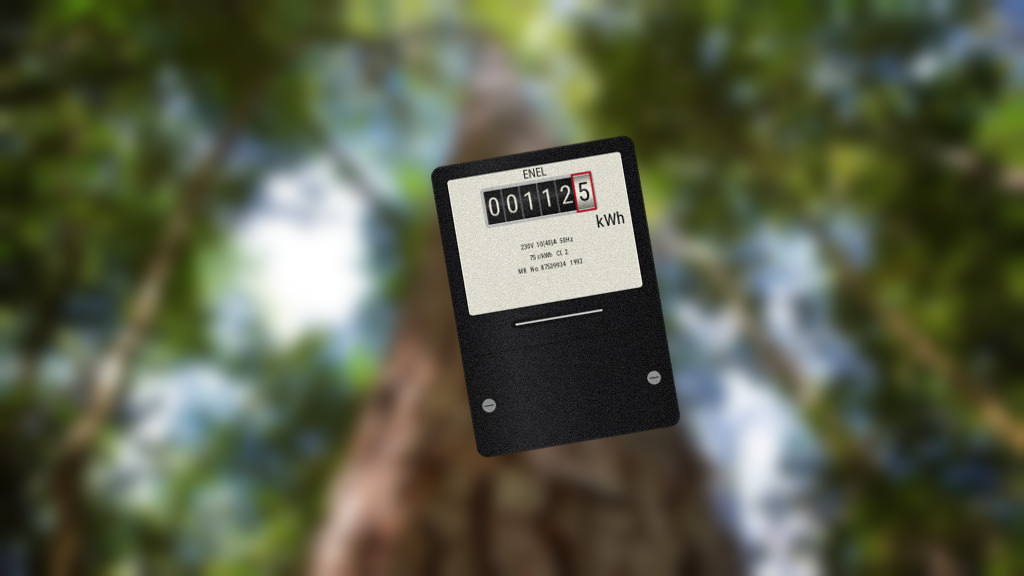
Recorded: 112.5 kWh
